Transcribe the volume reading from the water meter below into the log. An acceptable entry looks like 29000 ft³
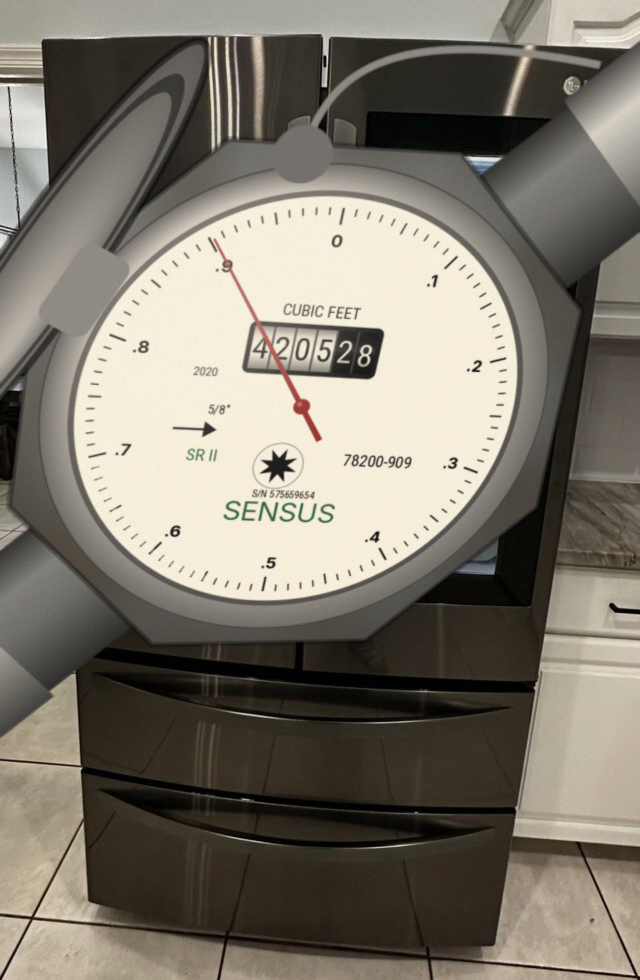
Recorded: 420527.90 ft³
